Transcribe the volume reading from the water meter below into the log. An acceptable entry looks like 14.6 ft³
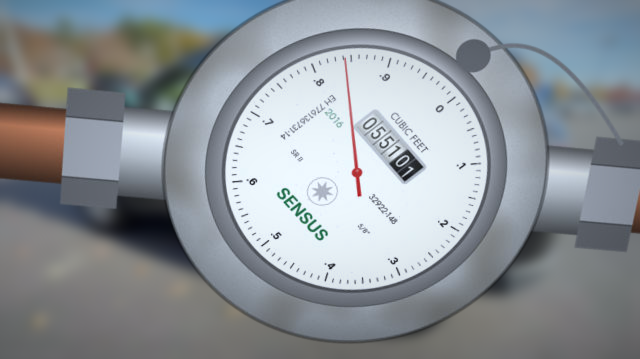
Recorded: 55100.84 ft³
